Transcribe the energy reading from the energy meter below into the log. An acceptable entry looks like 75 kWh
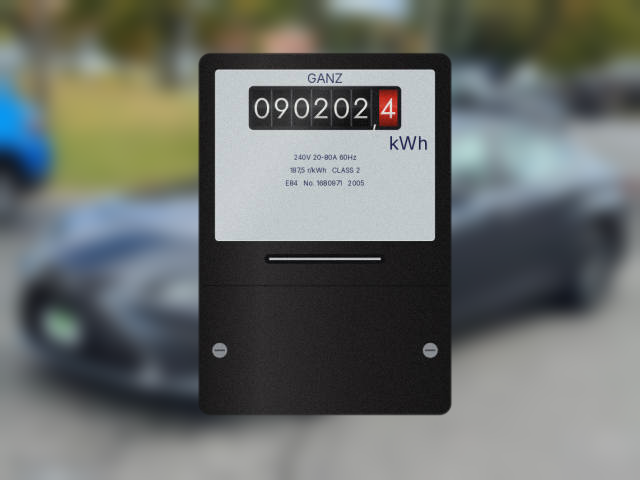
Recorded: 90202.4 kWh
